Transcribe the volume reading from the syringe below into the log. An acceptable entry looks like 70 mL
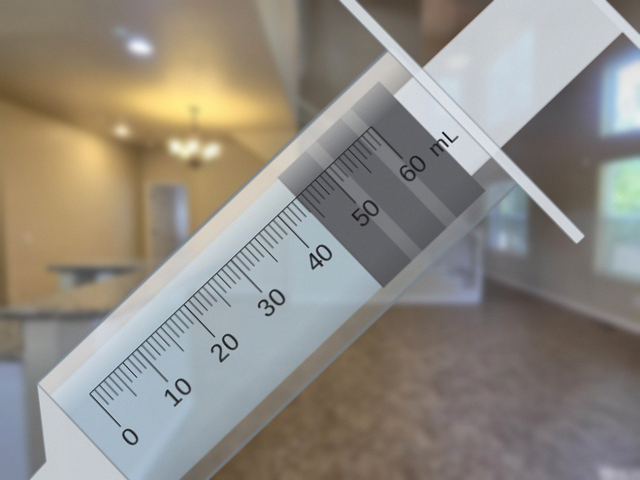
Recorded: 44 mL
